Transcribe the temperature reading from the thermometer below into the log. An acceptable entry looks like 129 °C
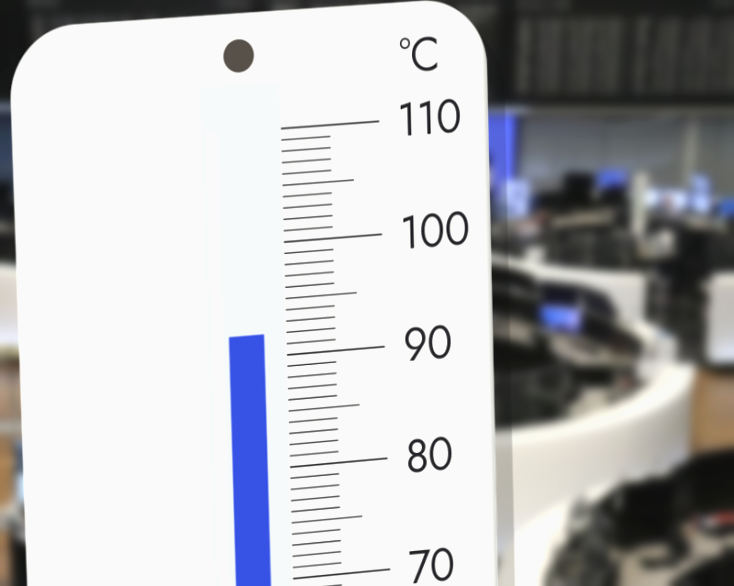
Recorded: 92 °C
